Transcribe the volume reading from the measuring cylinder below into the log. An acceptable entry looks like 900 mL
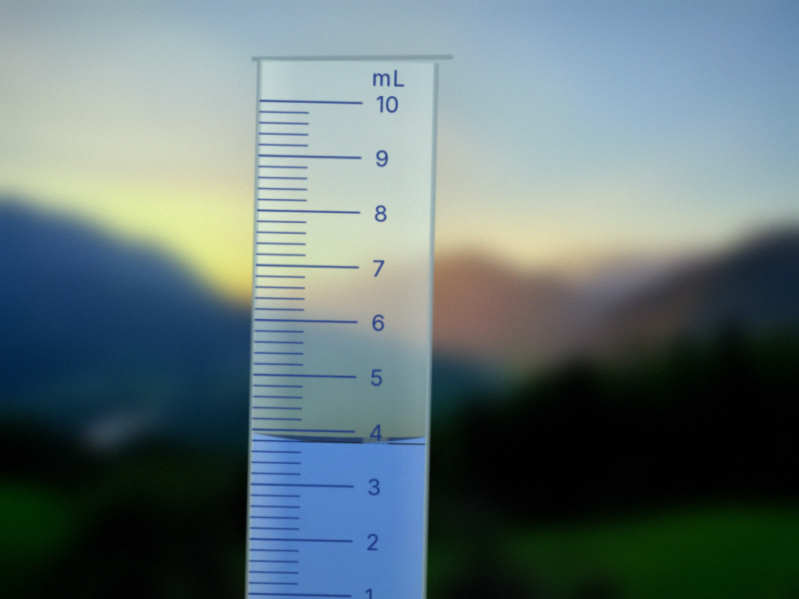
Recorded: 3.8 mL
